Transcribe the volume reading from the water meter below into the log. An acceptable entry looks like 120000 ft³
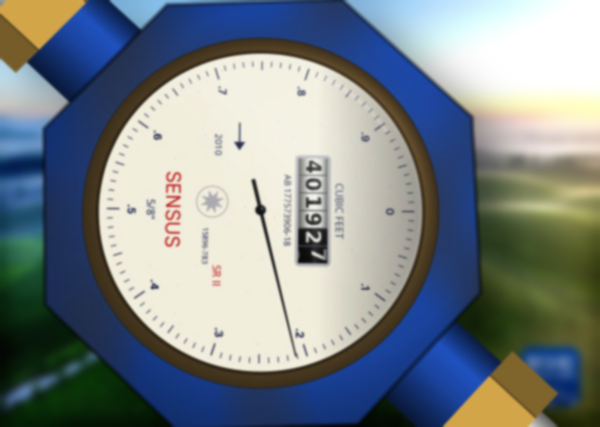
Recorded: 401927.21 ft³
